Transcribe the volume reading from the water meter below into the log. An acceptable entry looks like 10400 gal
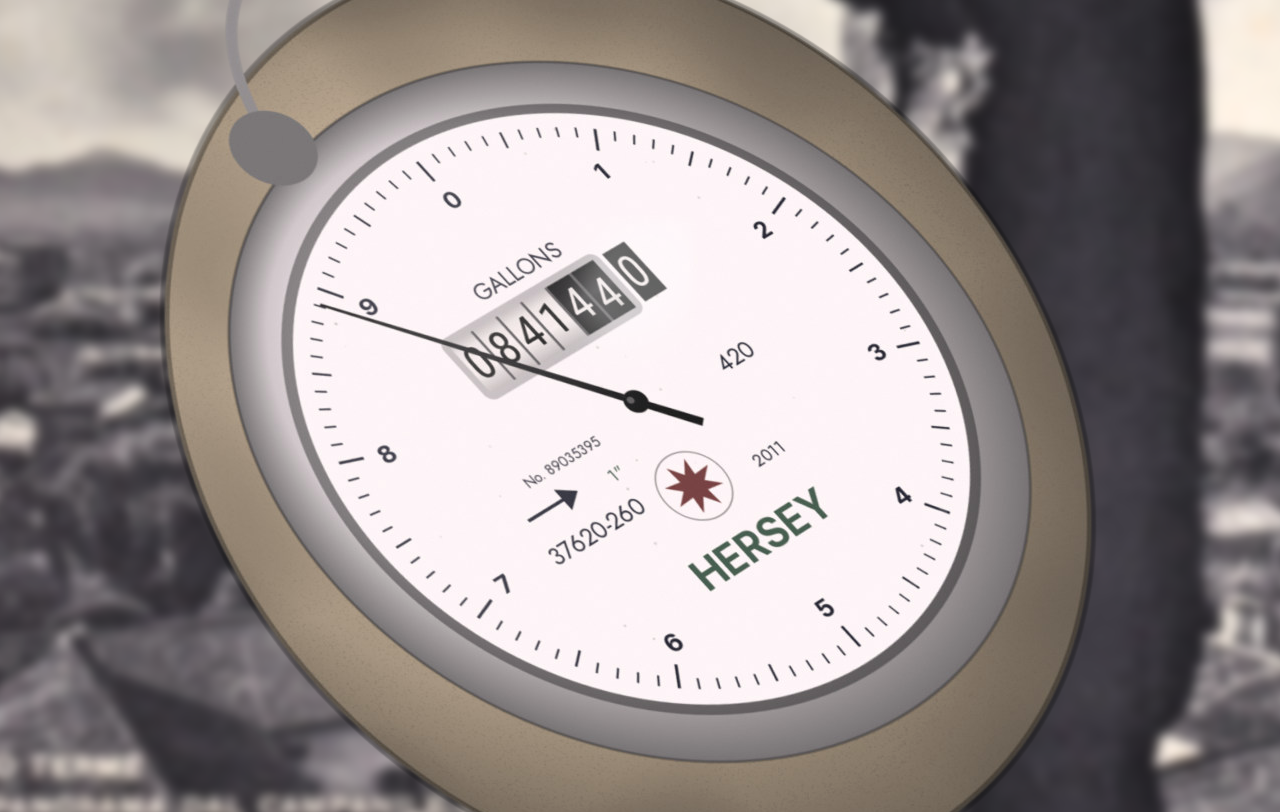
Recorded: 841438.9 gal
